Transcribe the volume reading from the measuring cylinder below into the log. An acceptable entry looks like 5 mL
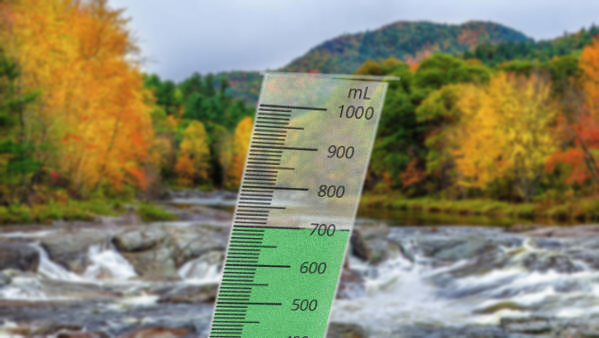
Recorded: 700 mL
